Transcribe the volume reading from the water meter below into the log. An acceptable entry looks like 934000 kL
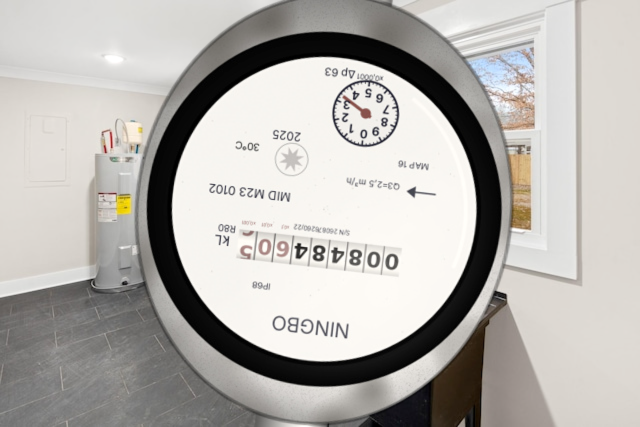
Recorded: 8484.6053 kL
